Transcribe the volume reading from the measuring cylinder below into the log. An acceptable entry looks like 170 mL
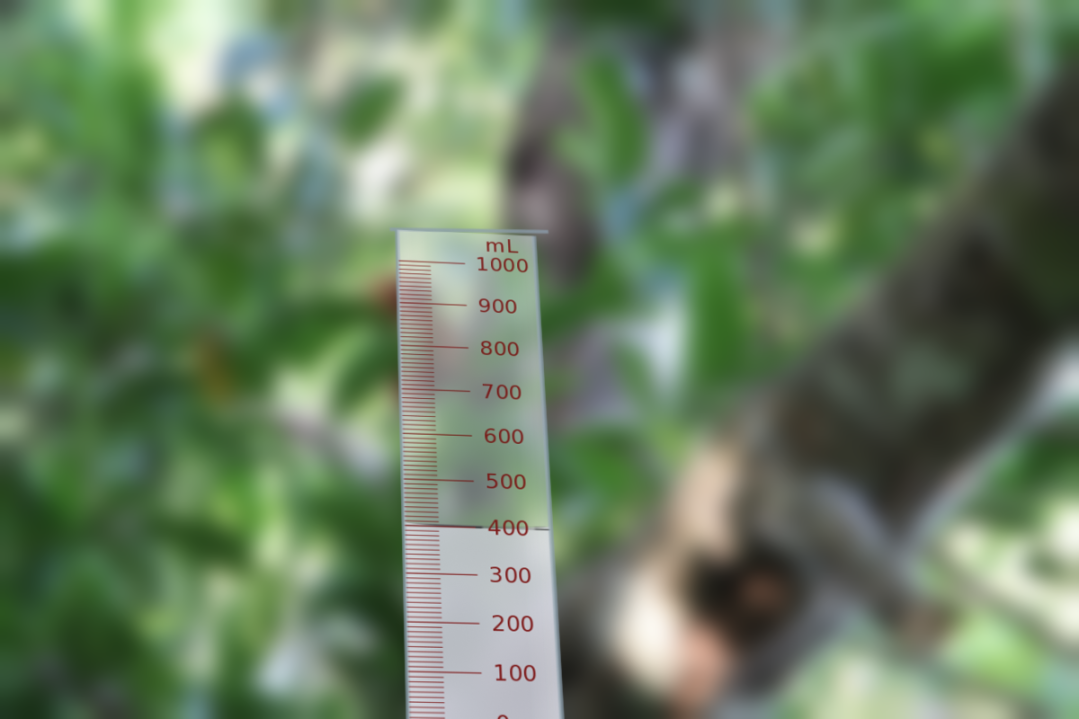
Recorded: 400 mL
